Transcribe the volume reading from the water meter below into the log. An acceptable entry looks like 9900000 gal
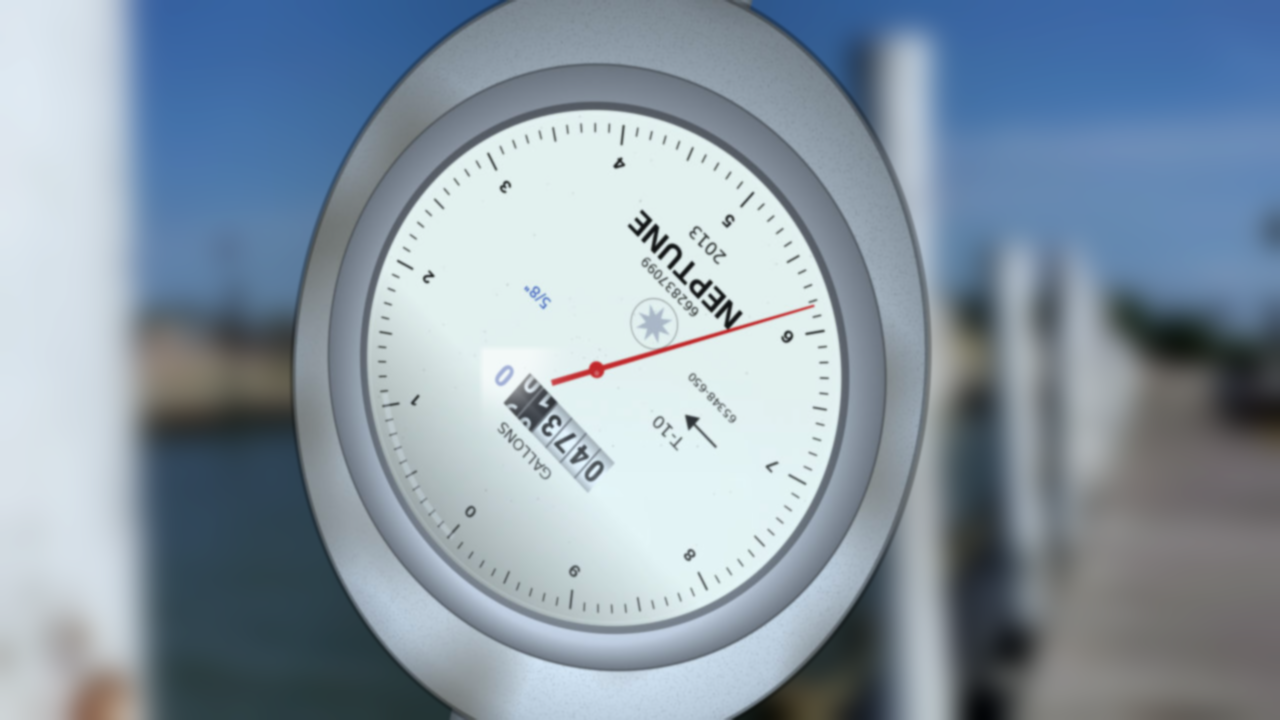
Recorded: 473095.8 gal
